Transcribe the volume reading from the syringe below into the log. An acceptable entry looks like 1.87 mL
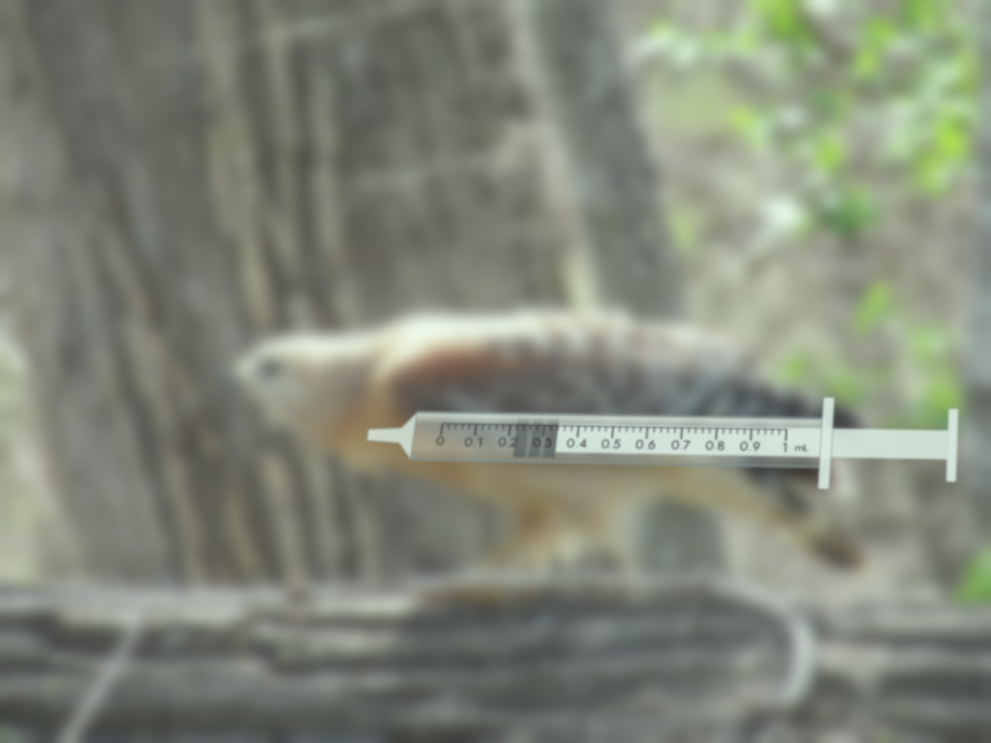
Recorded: 0.22 mL
